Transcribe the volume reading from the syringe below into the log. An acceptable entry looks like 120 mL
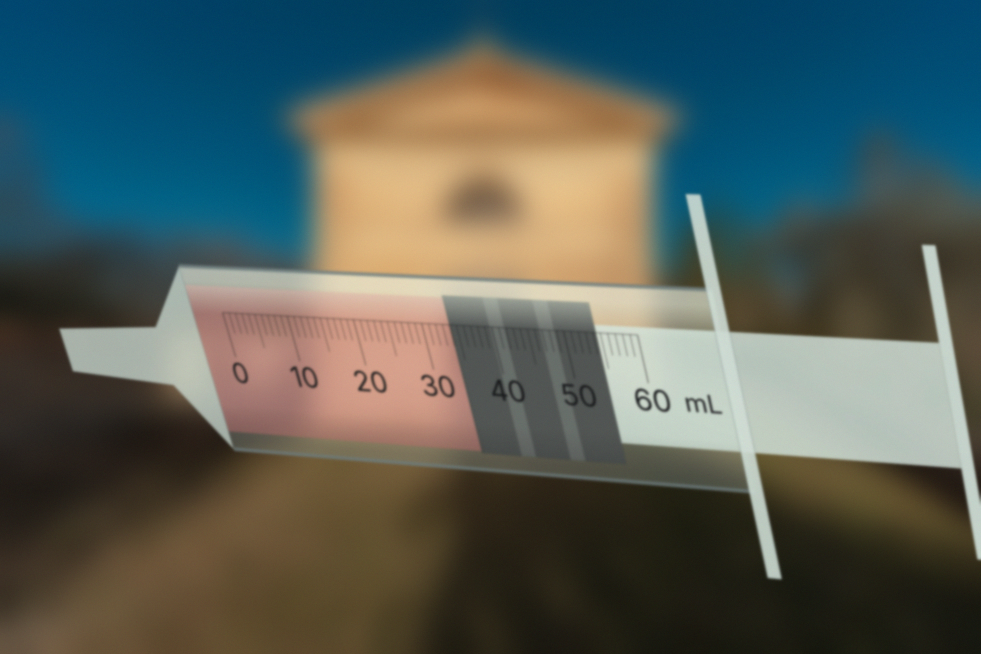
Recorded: 34 mL
